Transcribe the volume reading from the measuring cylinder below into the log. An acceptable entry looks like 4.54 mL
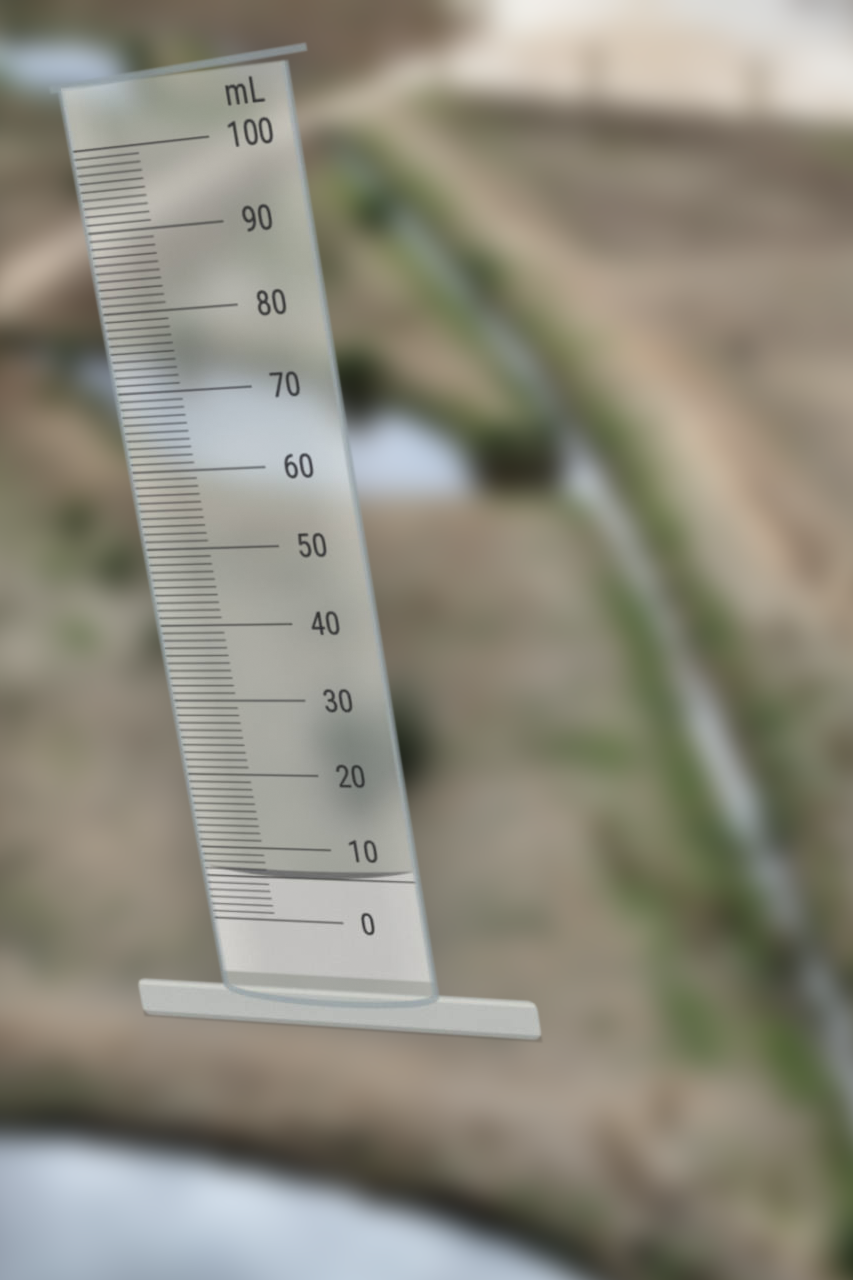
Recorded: 6 mL
